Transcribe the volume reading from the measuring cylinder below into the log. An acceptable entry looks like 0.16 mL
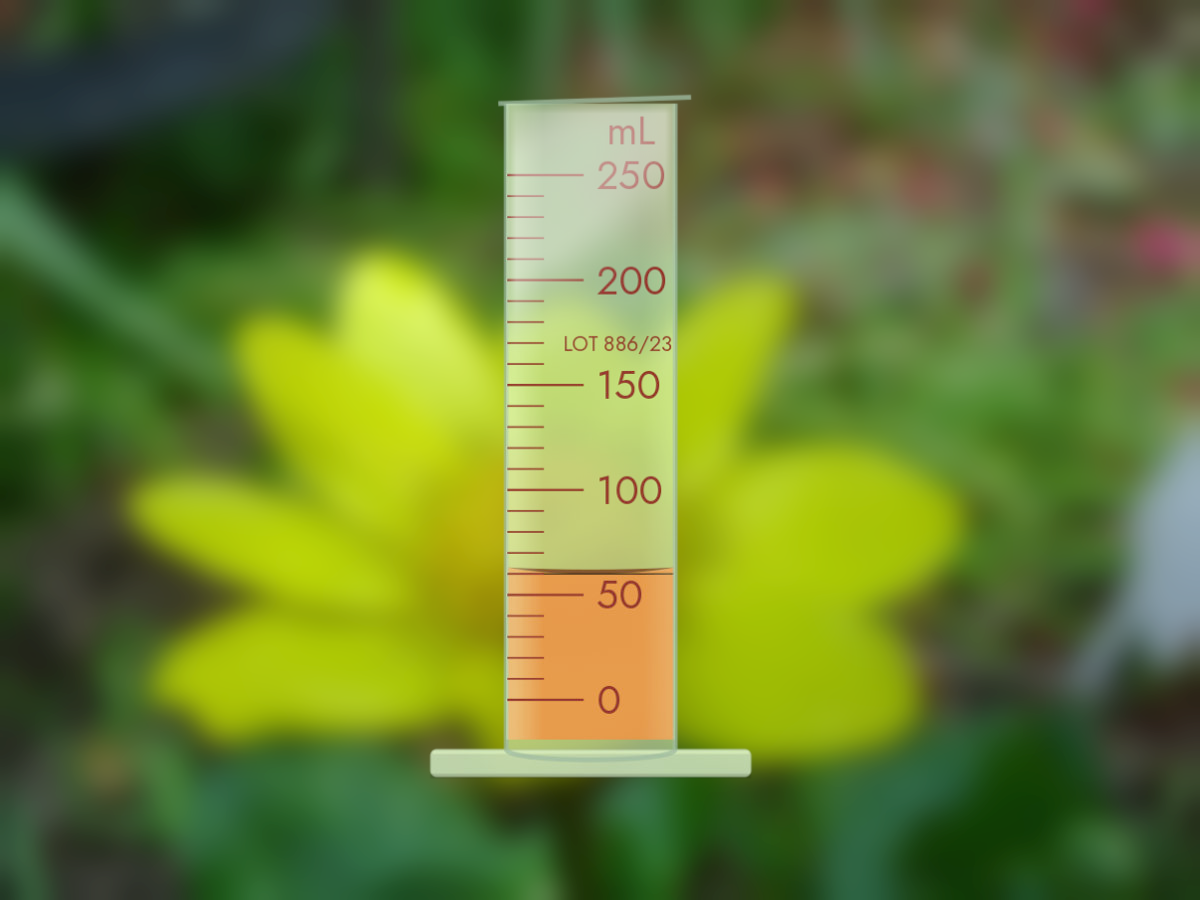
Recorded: 60 mL
